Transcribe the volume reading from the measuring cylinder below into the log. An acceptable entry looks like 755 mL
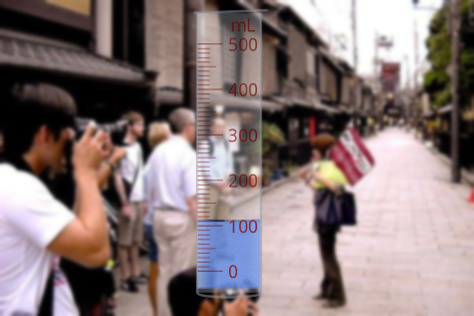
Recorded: 110 mL
